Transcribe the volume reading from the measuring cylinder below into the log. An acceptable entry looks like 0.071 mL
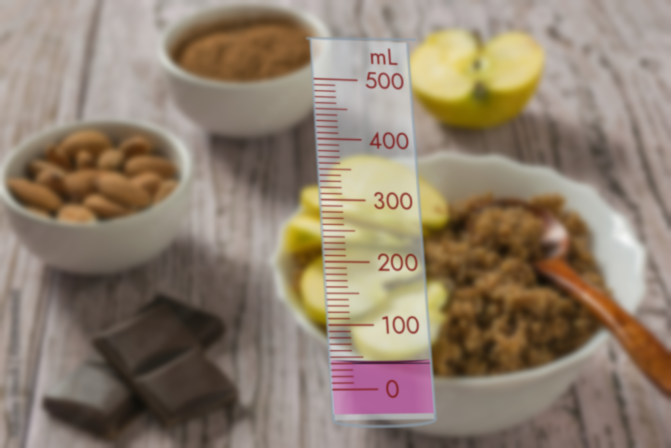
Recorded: 40 mL
